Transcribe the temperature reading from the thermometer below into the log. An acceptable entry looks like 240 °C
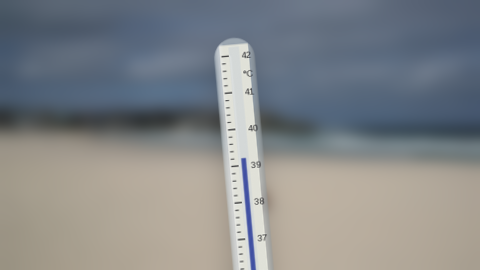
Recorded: 39.2 °C
